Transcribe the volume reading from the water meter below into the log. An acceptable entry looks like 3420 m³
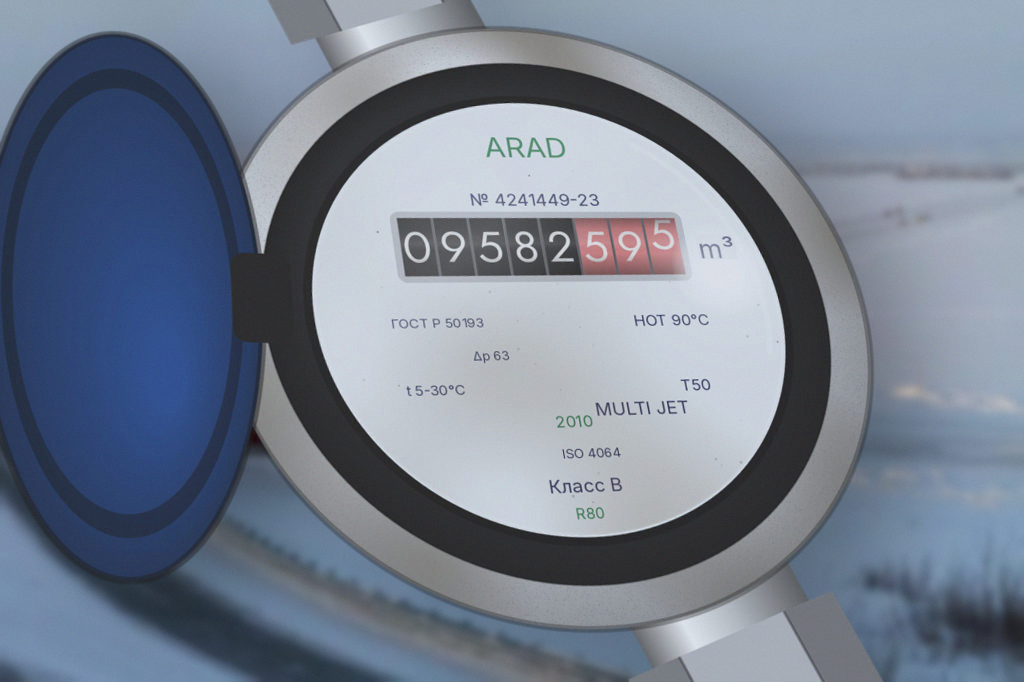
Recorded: 9582.595 m³
